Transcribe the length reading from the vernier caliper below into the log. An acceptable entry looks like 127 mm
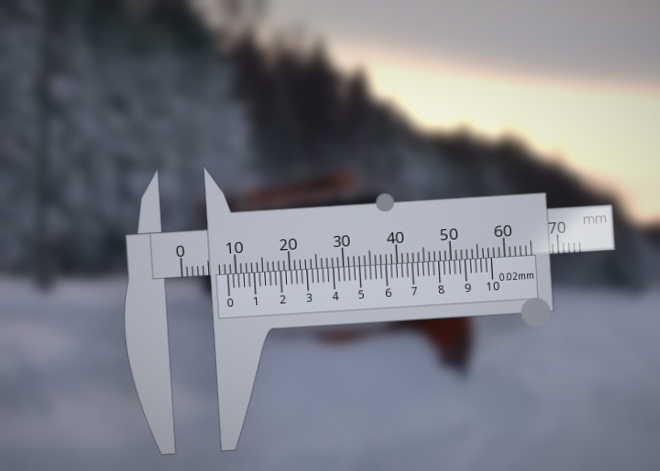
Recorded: 8.5 mm
